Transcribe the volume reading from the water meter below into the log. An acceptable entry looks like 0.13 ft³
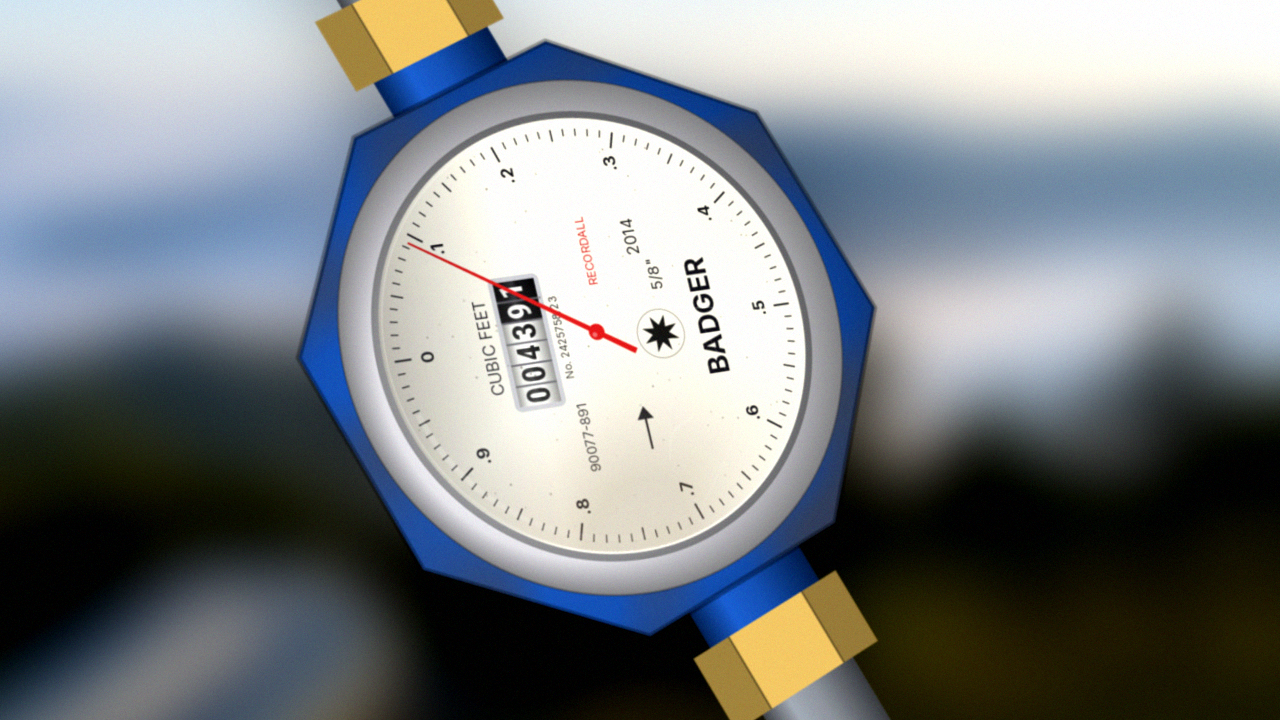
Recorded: 4391.09 ft³
